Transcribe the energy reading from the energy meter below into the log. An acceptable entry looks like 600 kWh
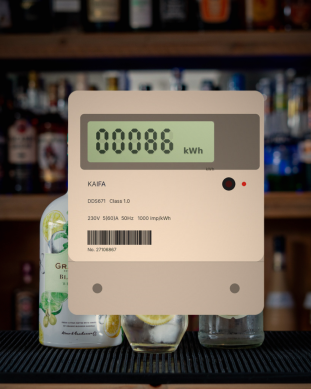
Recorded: 86 kWh
